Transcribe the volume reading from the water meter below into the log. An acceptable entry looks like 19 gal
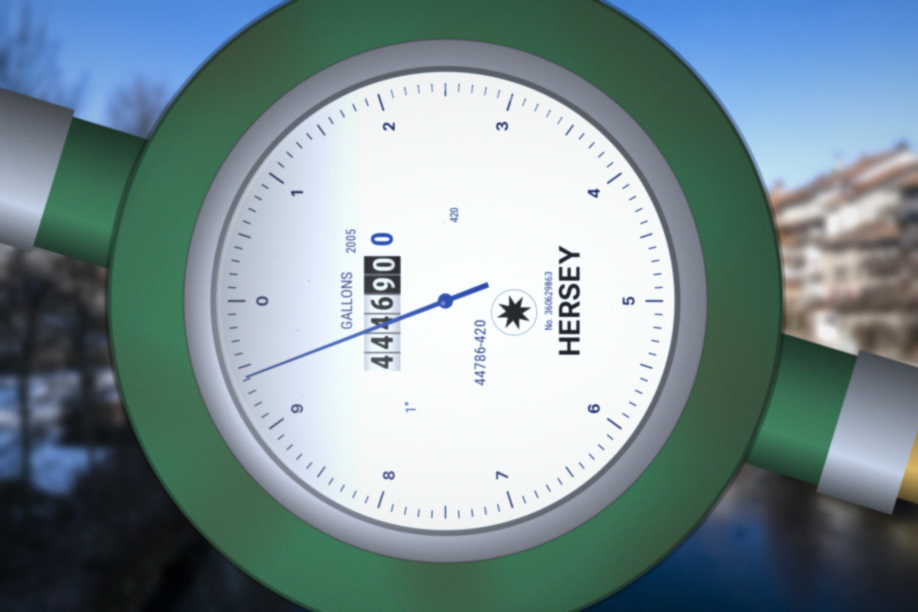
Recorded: 4446899.4 gal
